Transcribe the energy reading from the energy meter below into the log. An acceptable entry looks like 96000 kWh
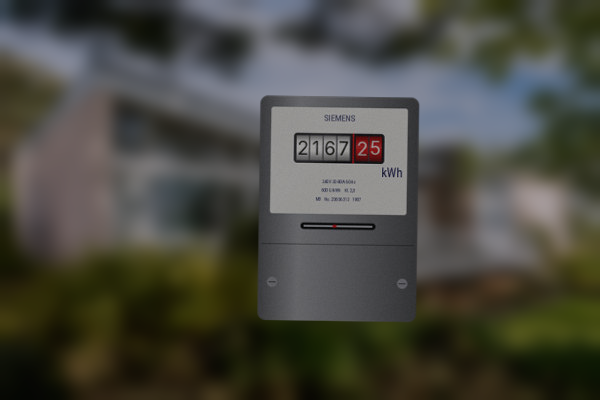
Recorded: 2167.25 kWh
